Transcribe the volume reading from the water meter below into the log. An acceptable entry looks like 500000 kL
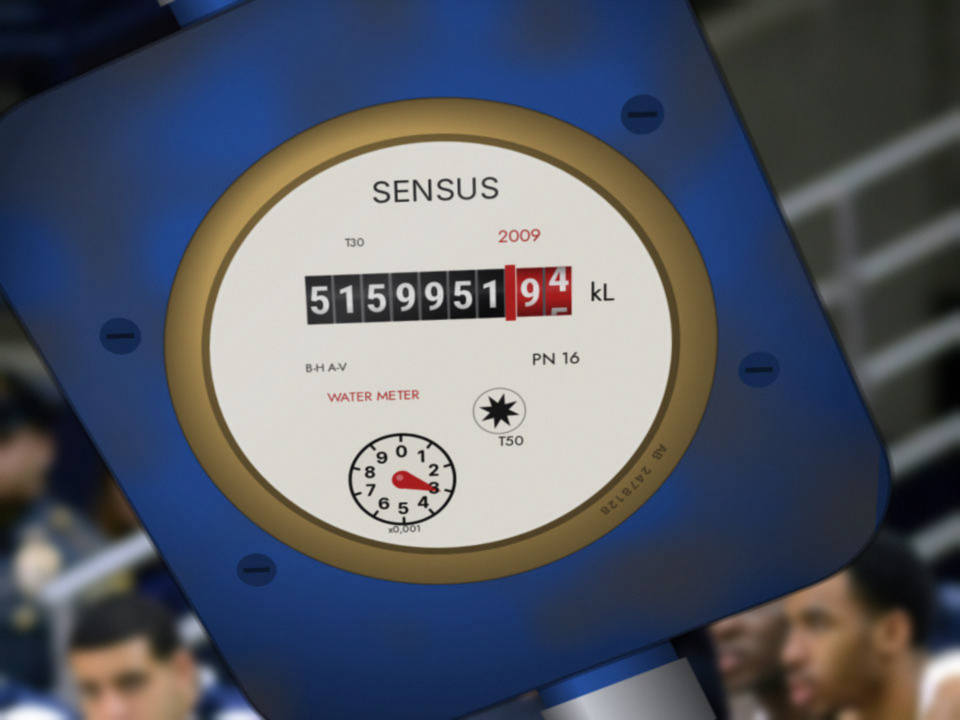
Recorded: 5159951.943 kL
